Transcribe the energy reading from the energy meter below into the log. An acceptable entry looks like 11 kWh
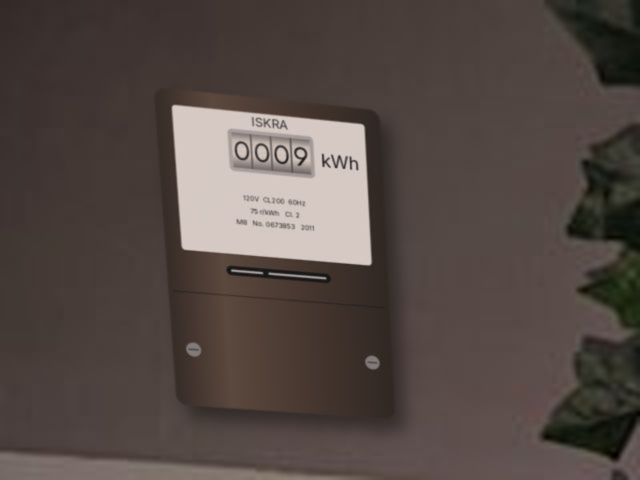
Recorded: 9 kWh
